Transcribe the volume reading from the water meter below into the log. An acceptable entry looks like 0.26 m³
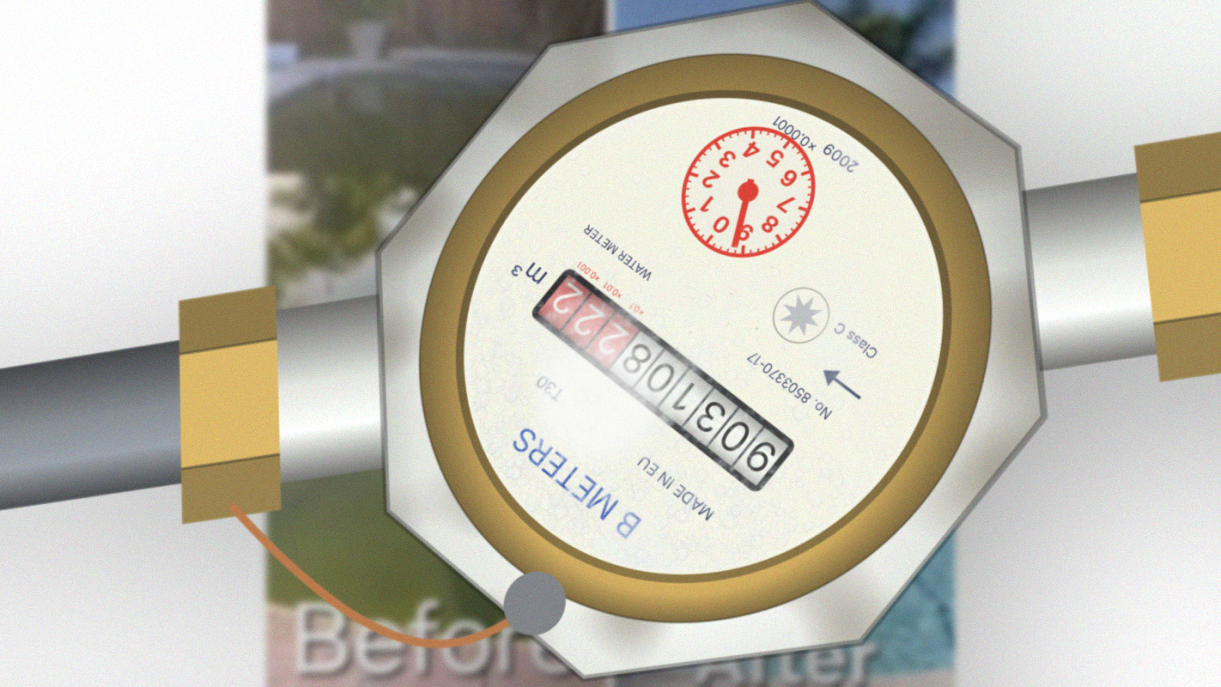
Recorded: 903108.2219 m³
